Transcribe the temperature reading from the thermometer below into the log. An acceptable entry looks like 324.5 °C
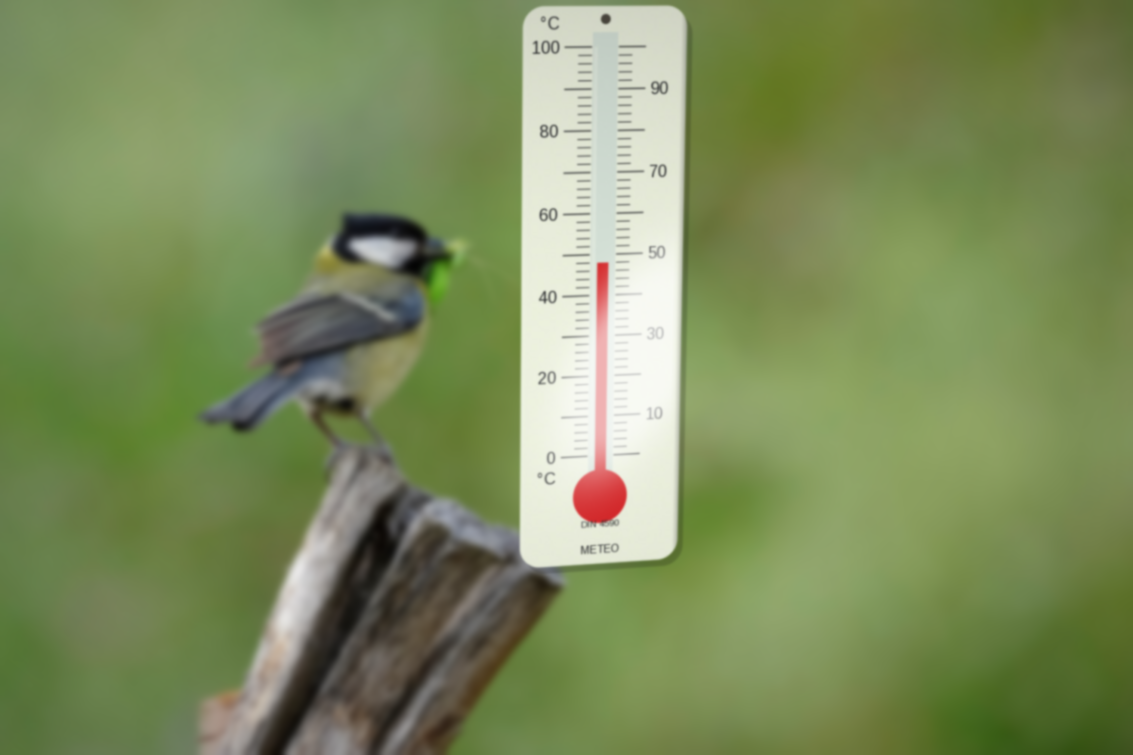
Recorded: 48 °C
